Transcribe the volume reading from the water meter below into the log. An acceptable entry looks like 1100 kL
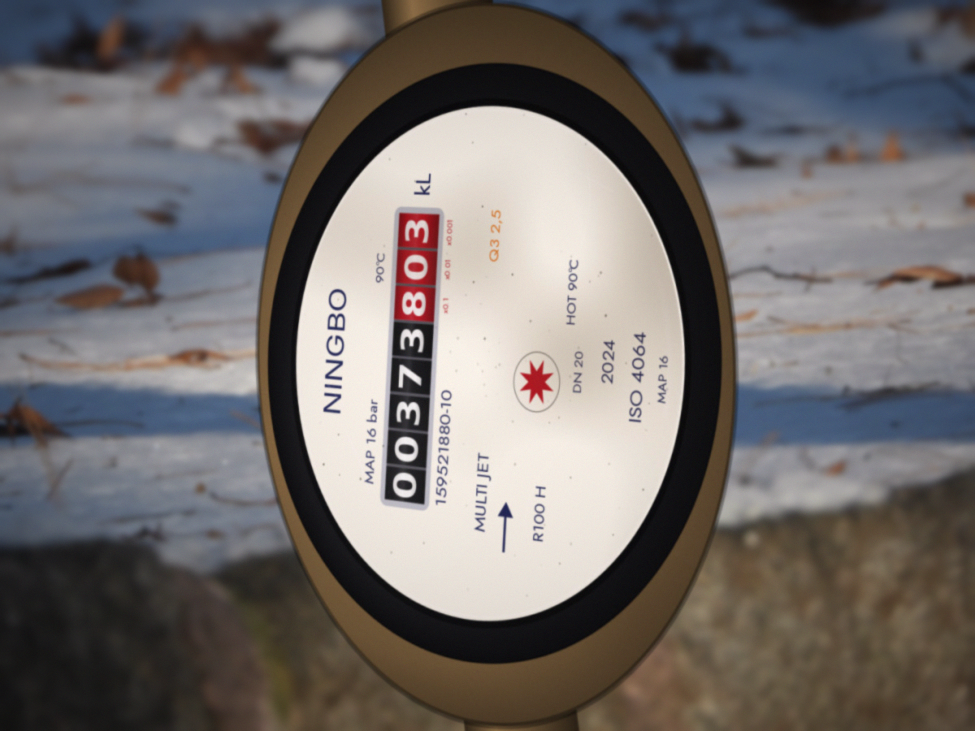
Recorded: 373.803 kL
